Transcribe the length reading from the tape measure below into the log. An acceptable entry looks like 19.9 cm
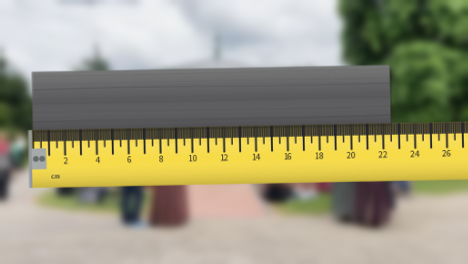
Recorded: 22.5 cm
